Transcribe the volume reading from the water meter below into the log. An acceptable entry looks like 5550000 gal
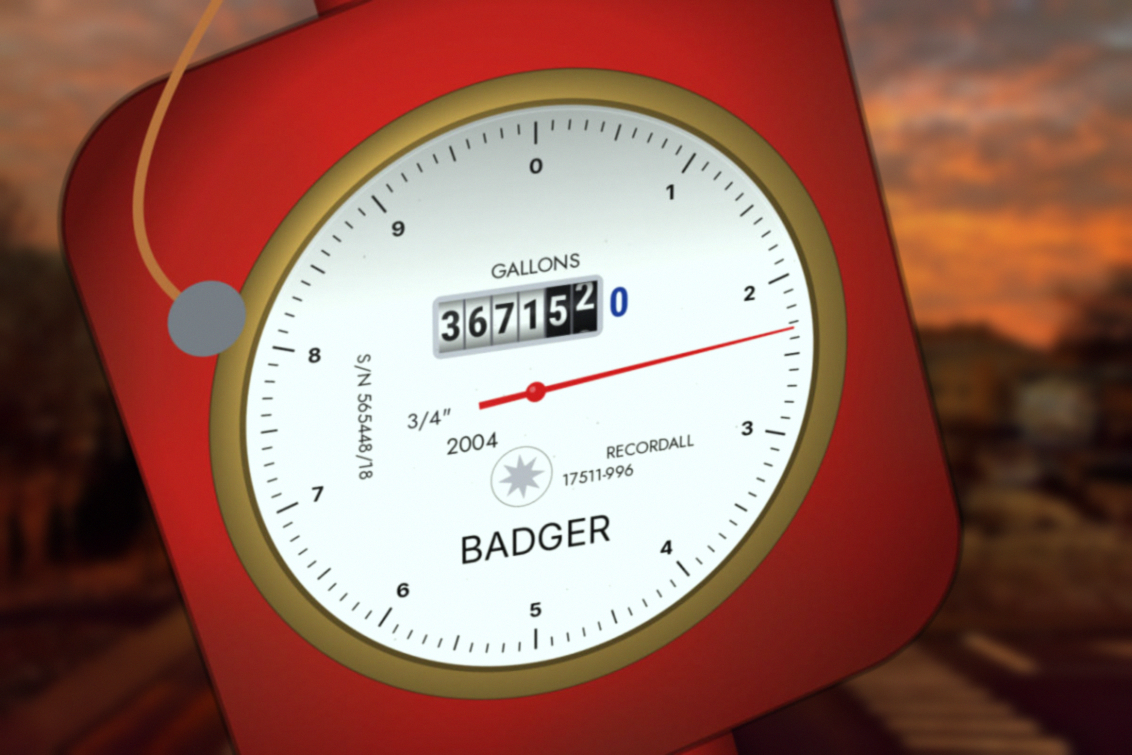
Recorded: 3671522.3 gal
